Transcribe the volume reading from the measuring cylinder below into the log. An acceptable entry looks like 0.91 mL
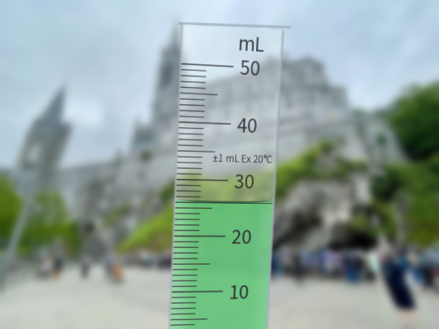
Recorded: 26 mL
